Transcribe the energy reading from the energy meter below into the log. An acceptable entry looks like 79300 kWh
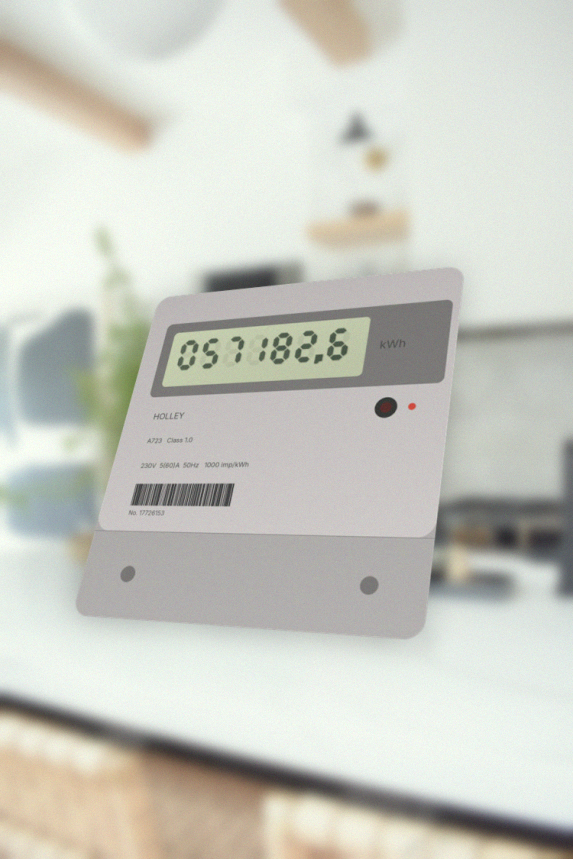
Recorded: 57182.6 kWh
